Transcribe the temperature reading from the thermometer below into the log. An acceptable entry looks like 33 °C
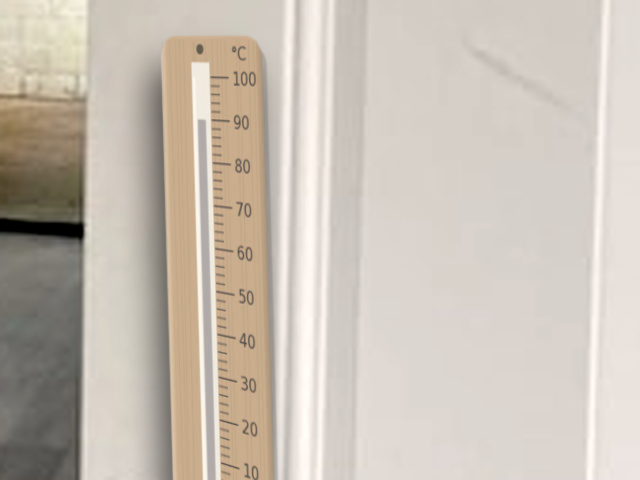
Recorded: 90 °C
